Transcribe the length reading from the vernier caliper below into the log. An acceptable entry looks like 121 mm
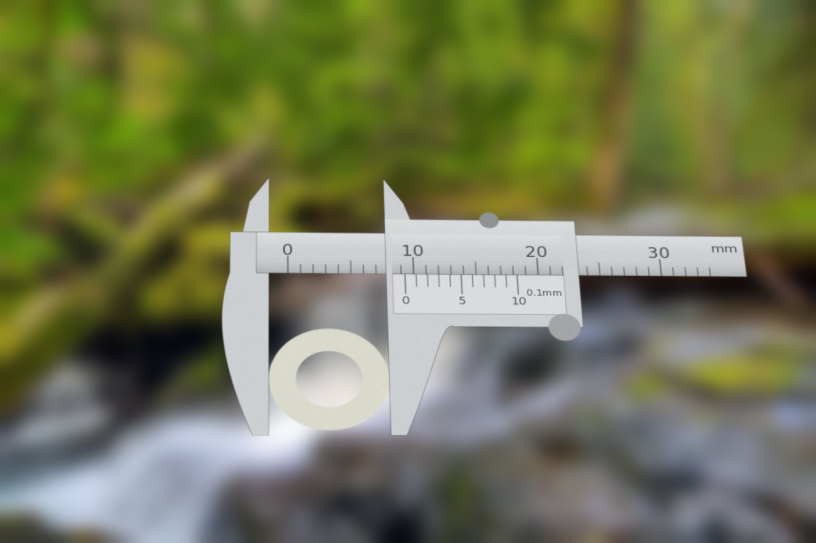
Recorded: 9.3 mm
